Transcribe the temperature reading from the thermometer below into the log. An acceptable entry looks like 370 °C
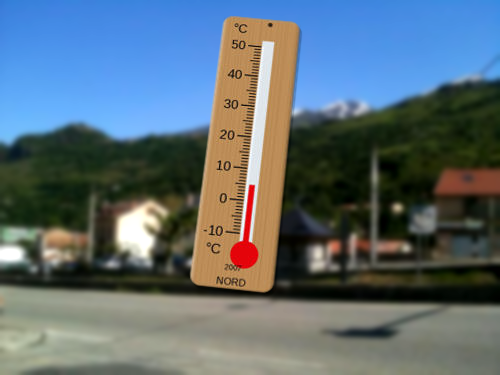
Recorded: 5 °C
